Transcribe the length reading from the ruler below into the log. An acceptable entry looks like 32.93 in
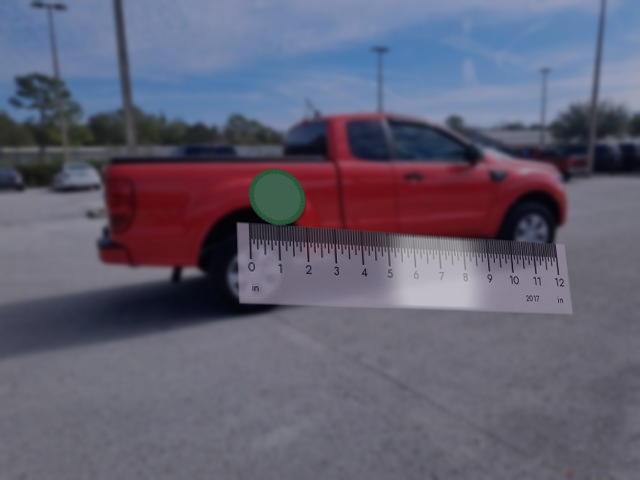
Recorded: 2 in
